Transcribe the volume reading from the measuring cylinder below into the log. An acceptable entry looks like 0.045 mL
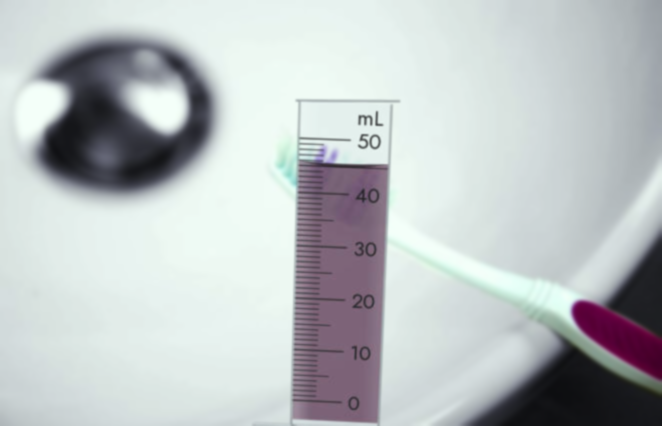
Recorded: 45 mL
